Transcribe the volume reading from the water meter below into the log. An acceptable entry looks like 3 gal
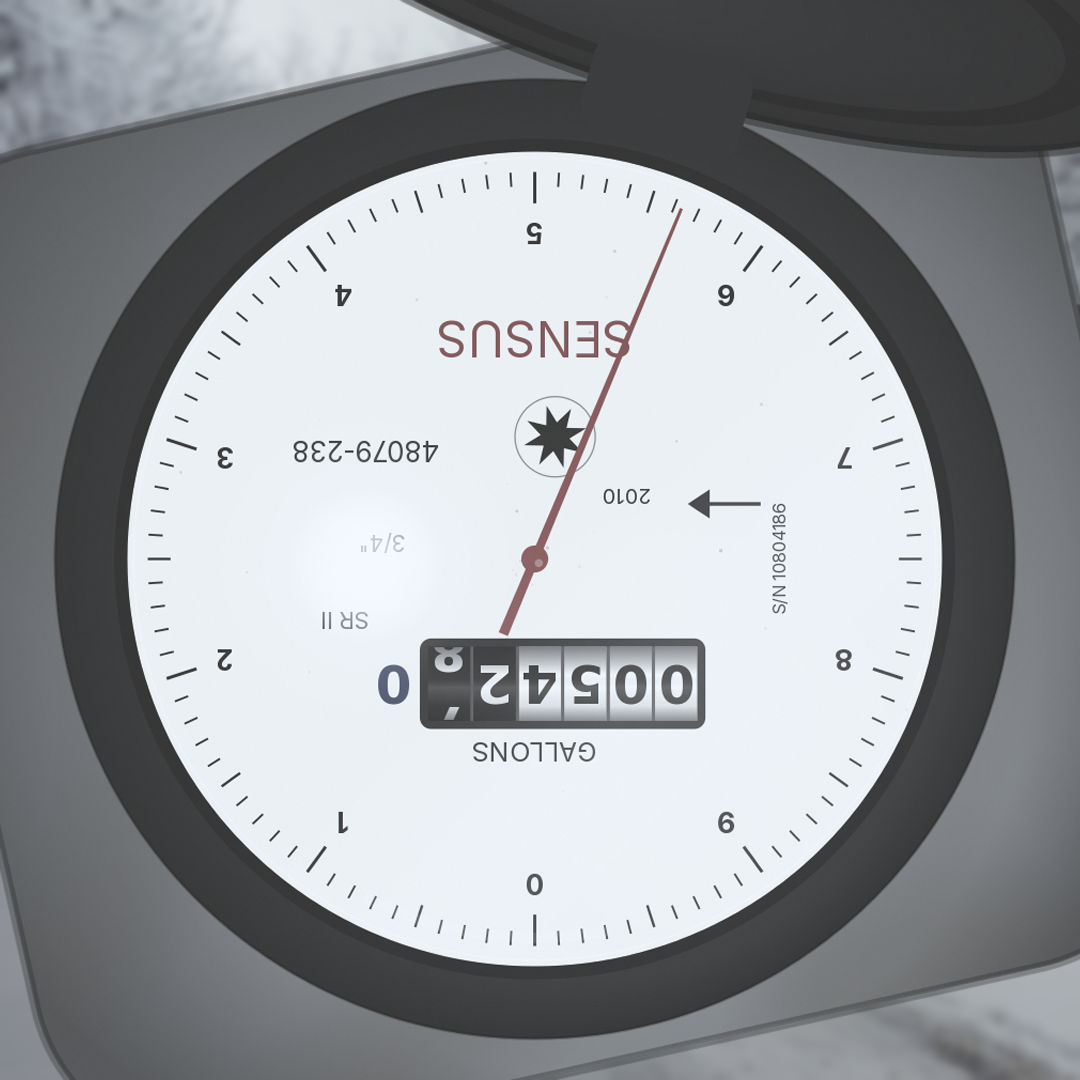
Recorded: 54275.6 gal
